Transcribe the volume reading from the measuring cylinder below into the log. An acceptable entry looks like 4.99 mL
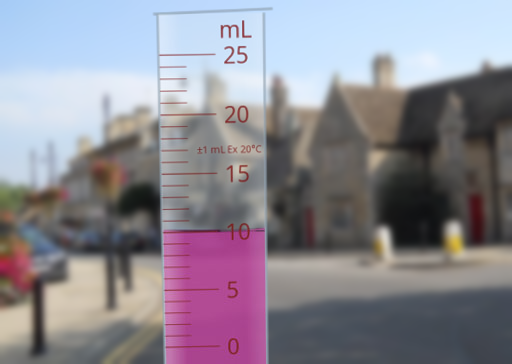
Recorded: 10 mL
